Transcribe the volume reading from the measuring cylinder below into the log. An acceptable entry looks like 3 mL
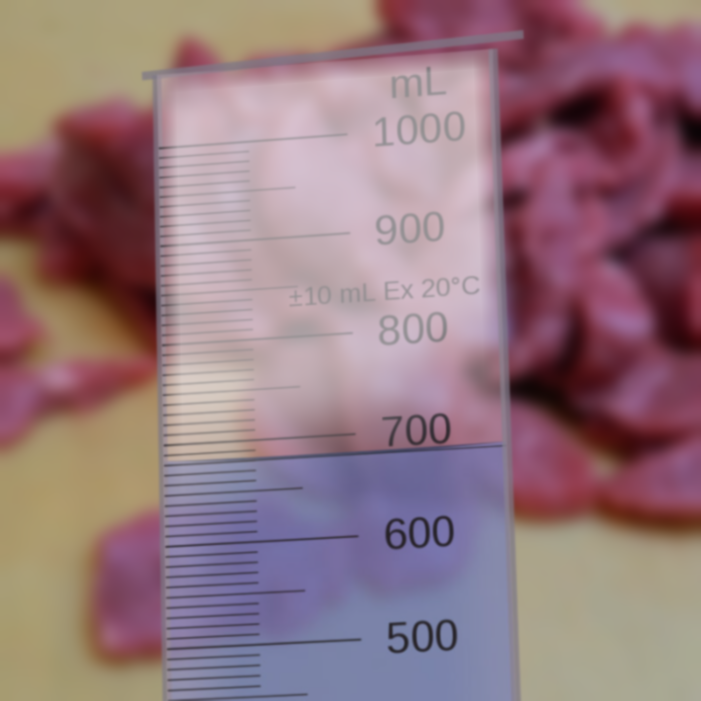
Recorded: 680 mL
